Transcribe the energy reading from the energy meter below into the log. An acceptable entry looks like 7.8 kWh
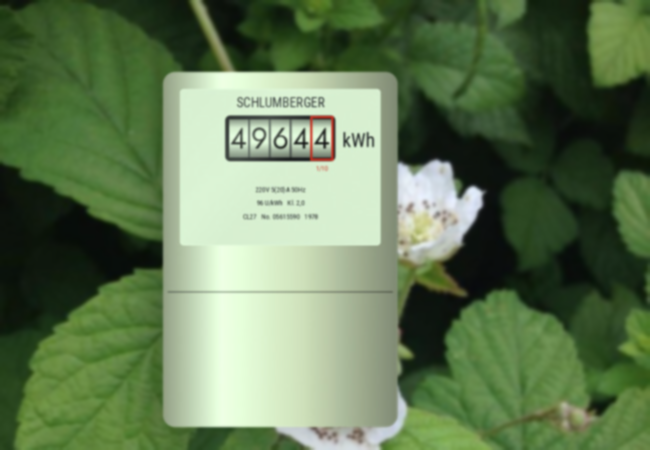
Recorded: 4964.4 kWh
